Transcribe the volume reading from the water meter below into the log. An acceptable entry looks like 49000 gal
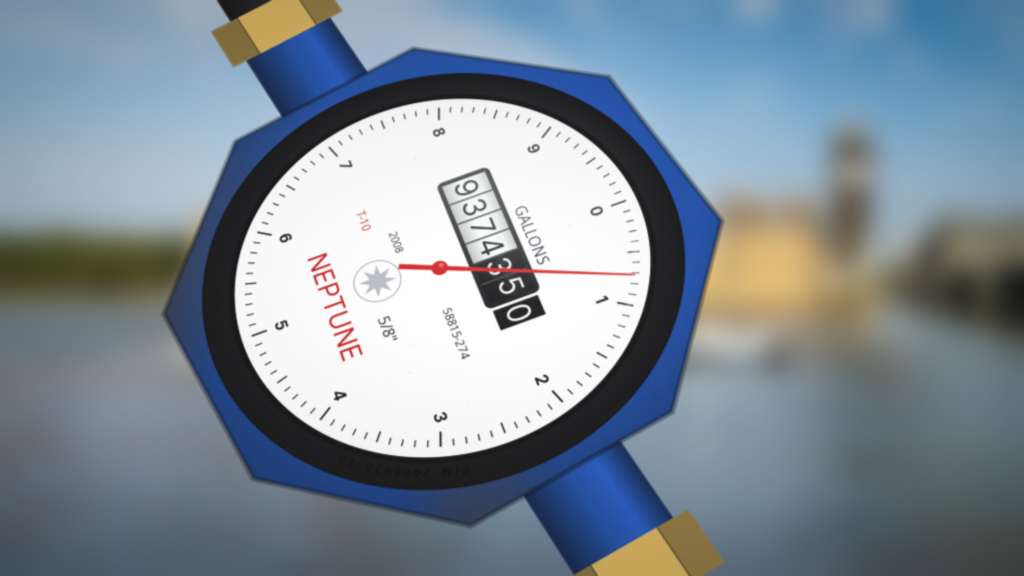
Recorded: 9374350.7 gal
